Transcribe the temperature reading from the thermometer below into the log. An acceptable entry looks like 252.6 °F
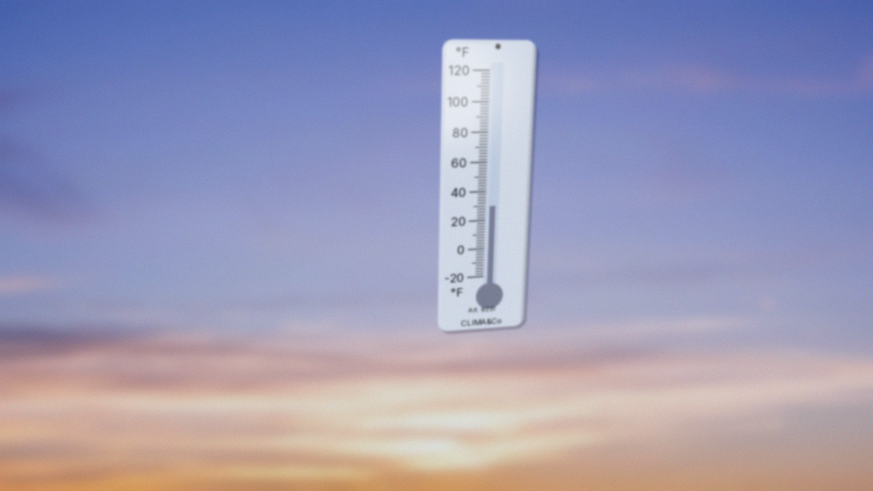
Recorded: 30 °F
